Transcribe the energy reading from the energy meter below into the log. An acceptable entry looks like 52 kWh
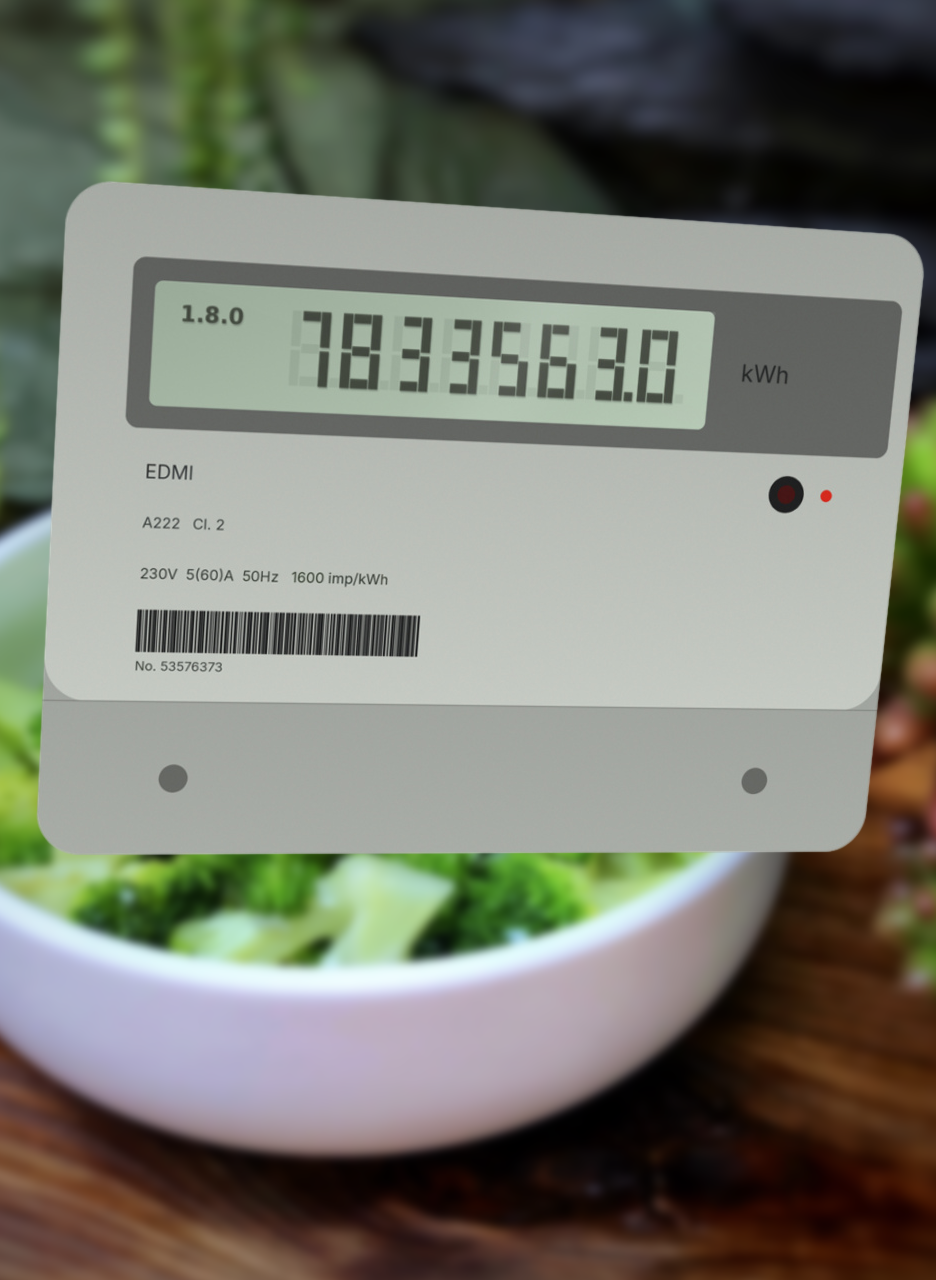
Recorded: 7833563.0 kWh
